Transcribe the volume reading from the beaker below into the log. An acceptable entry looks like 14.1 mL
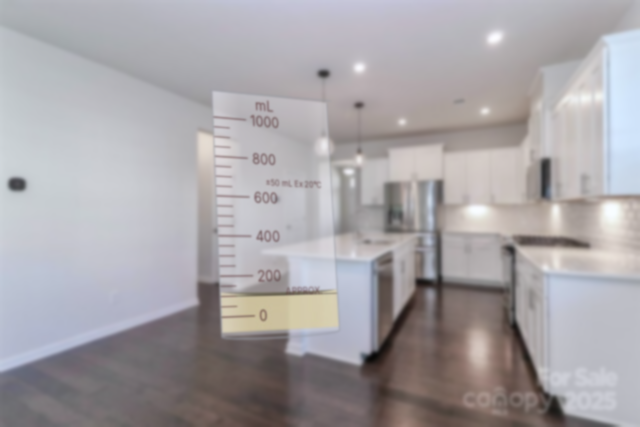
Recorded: 100 mL
